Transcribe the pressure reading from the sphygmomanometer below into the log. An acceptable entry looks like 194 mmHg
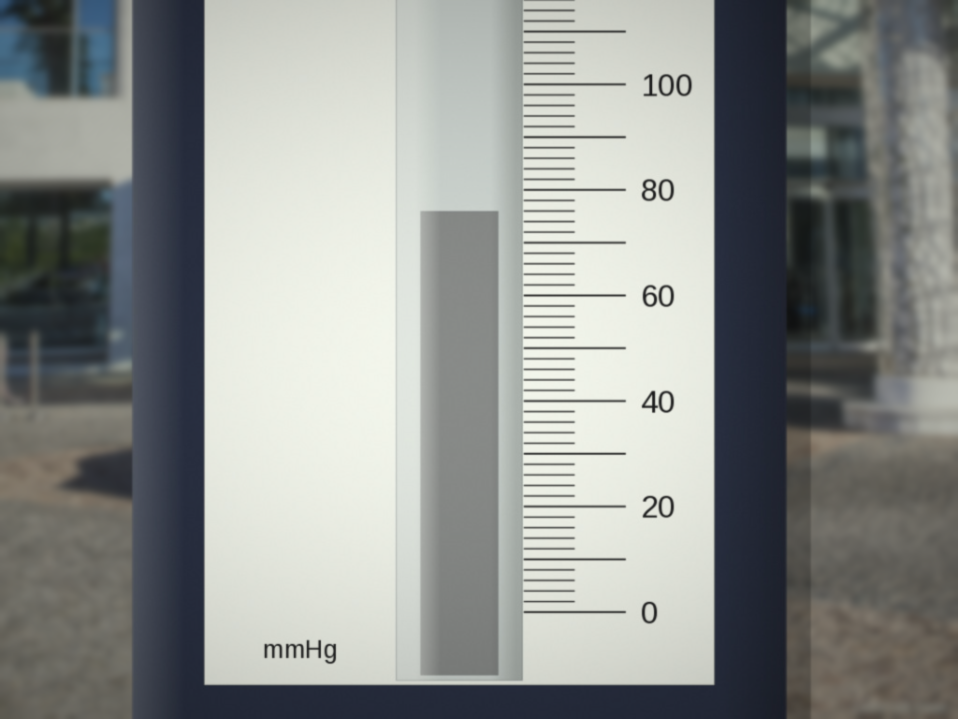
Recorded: 76 mmHg
